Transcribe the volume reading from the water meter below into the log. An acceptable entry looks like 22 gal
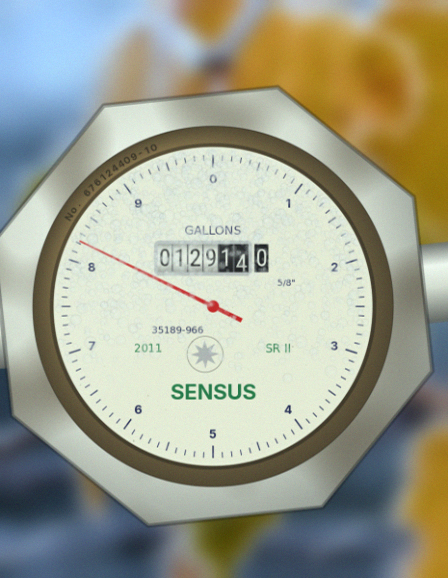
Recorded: 129138.2 gal
